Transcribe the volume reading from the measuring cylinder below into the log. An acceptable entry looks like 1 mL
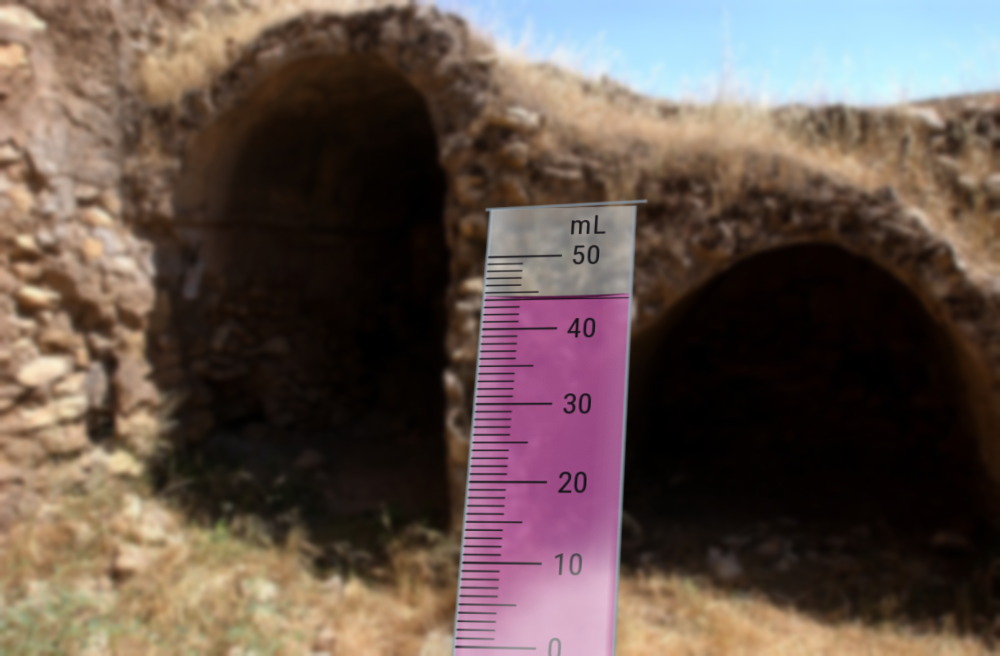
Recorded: 44 mL
